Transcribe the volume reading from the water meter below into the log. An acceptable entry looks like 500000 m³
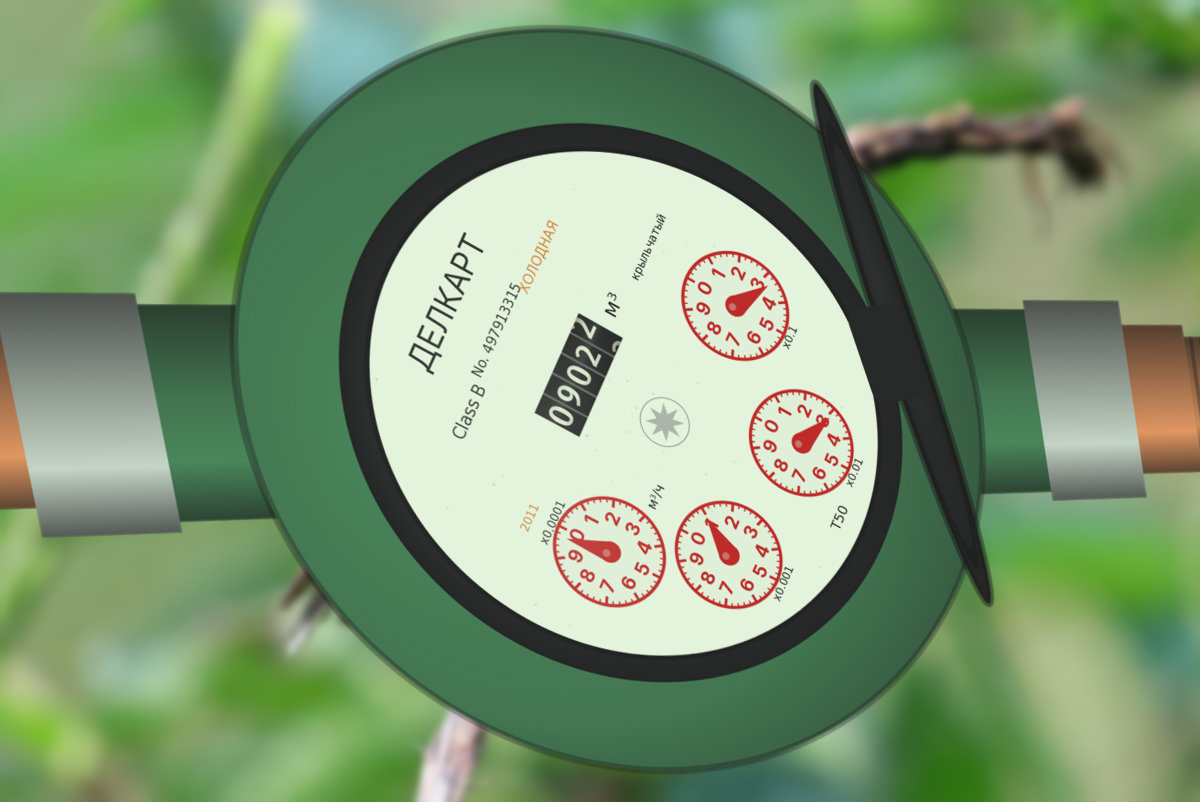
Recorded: 9022.3309 m³
